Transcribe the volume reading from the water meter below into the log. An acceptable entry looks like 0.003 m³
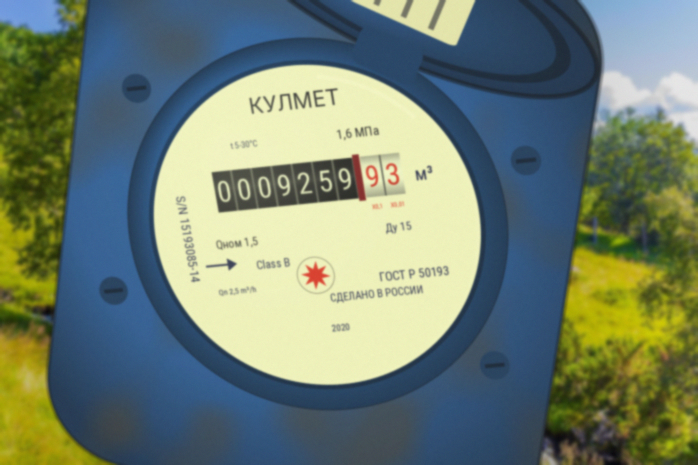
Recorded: 9259.93 m³
